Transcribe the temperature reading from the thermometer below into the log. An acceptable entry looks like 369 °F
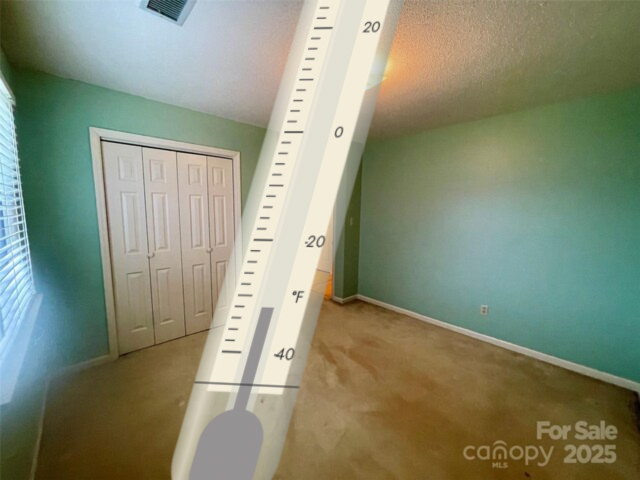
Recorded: -32 °F
